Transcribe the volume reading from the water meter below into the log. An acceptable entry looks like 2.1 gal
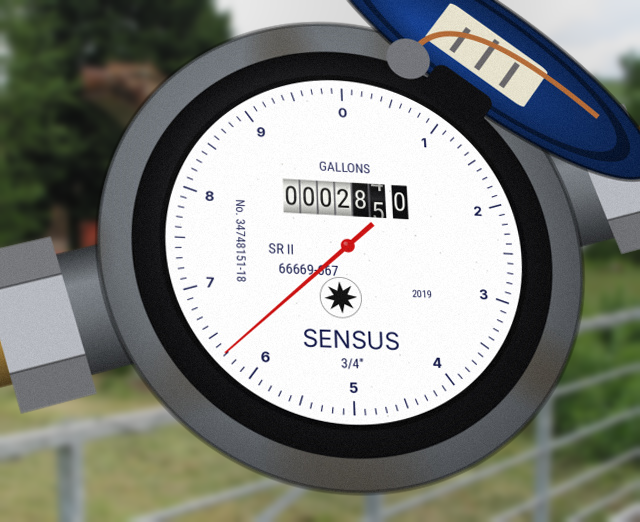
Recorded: 2846.3 gal
